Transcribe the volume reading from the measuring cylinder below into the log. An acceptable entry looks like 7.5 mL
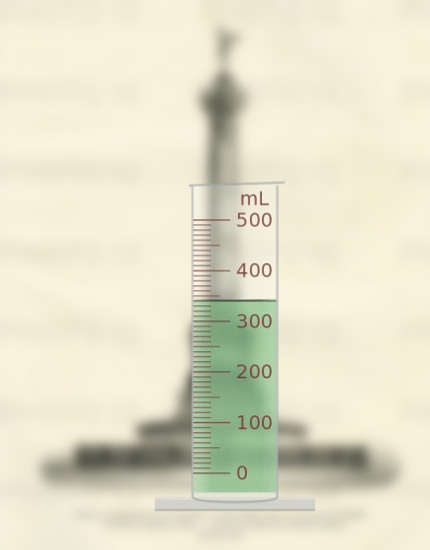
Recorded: 340 mL
